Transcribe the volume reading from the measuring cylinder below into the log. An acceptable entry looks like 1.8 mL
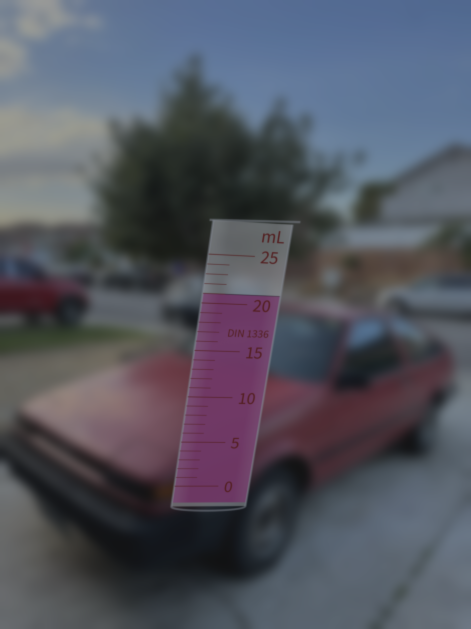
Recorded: 21 mL
